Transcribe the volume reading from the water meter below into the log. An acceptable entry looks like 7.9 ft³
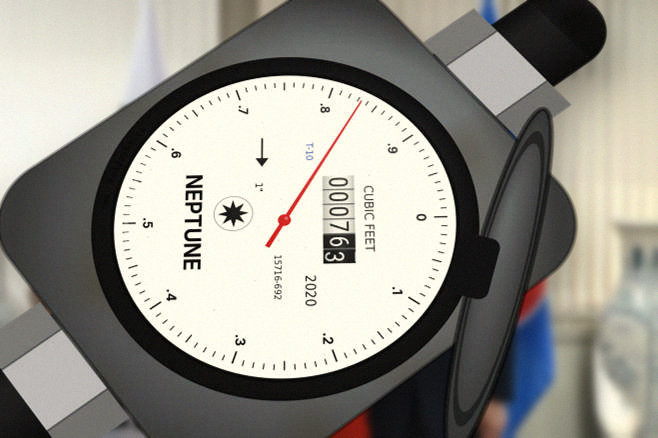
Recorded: 762.83 ft³
